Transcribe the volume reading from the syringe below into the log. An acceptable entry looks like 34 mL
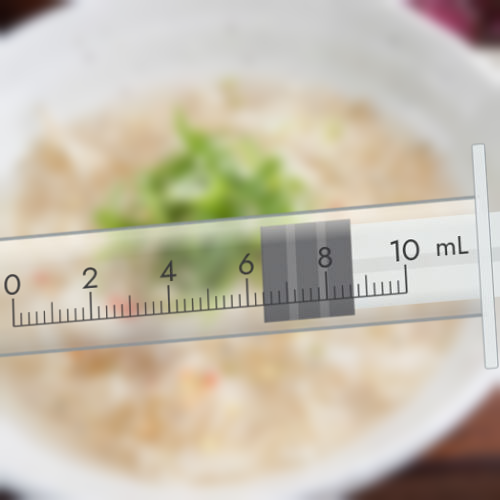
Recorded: 6.4 mL
